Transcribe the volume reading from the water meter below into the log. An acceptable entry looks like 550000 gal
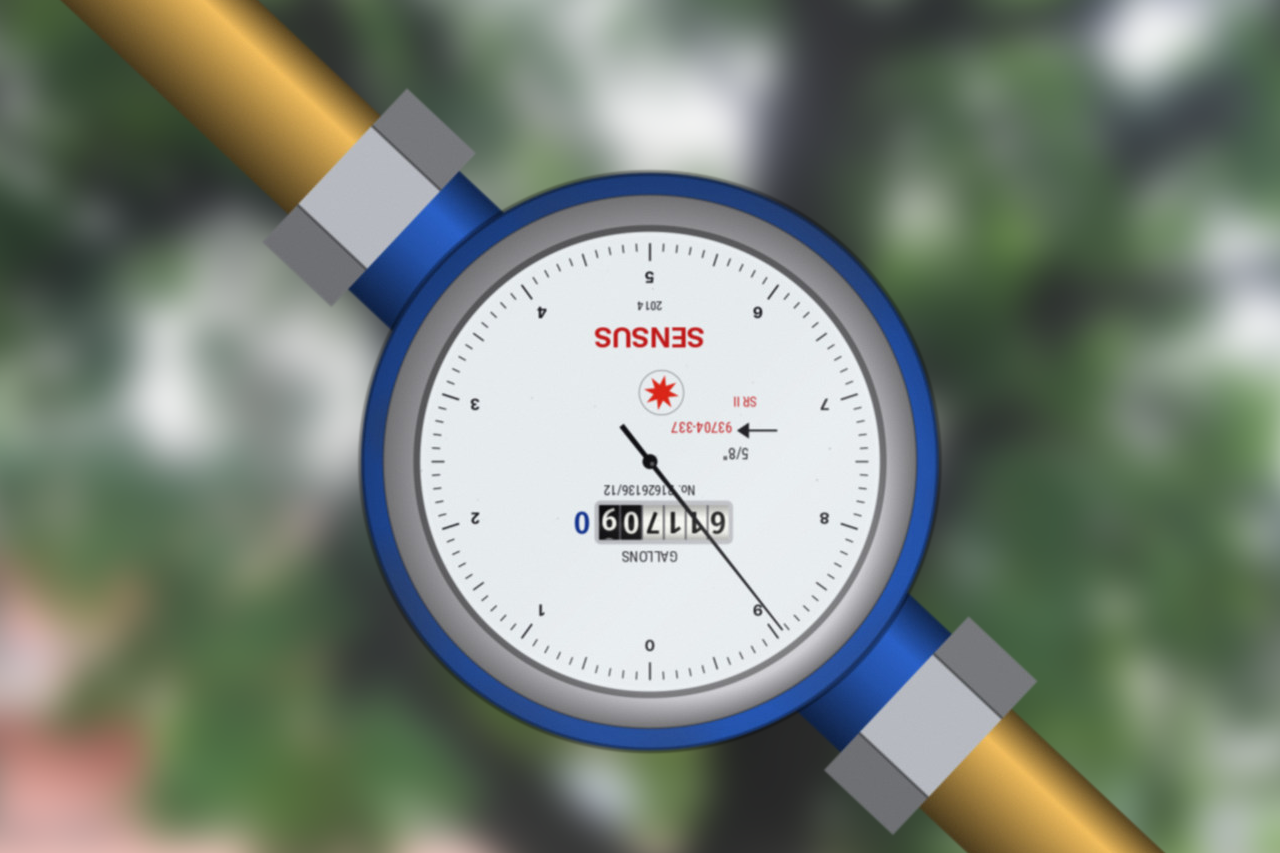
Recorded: 6117088.9 gal
